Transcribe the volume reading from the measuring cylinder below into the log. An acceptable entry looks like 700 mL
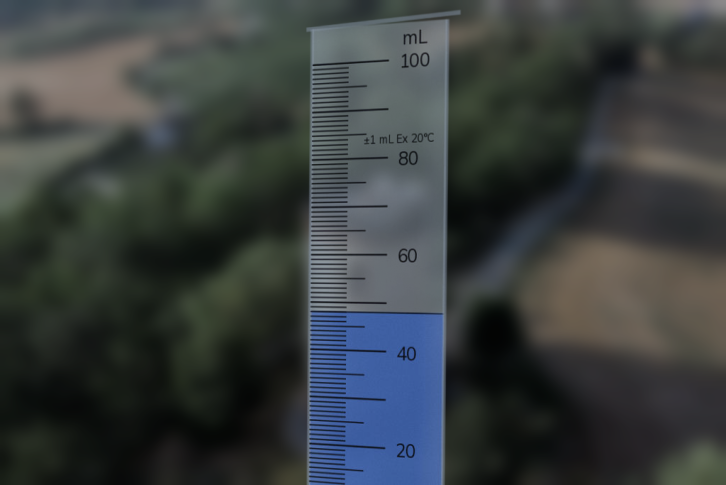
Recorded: 48 mL
